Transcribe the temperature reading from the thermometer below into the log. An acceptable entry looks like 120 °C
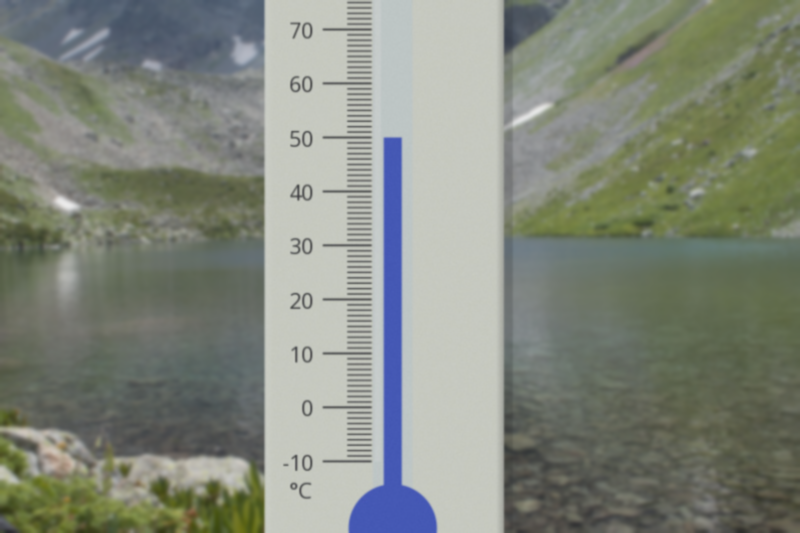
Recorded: 50 °C
